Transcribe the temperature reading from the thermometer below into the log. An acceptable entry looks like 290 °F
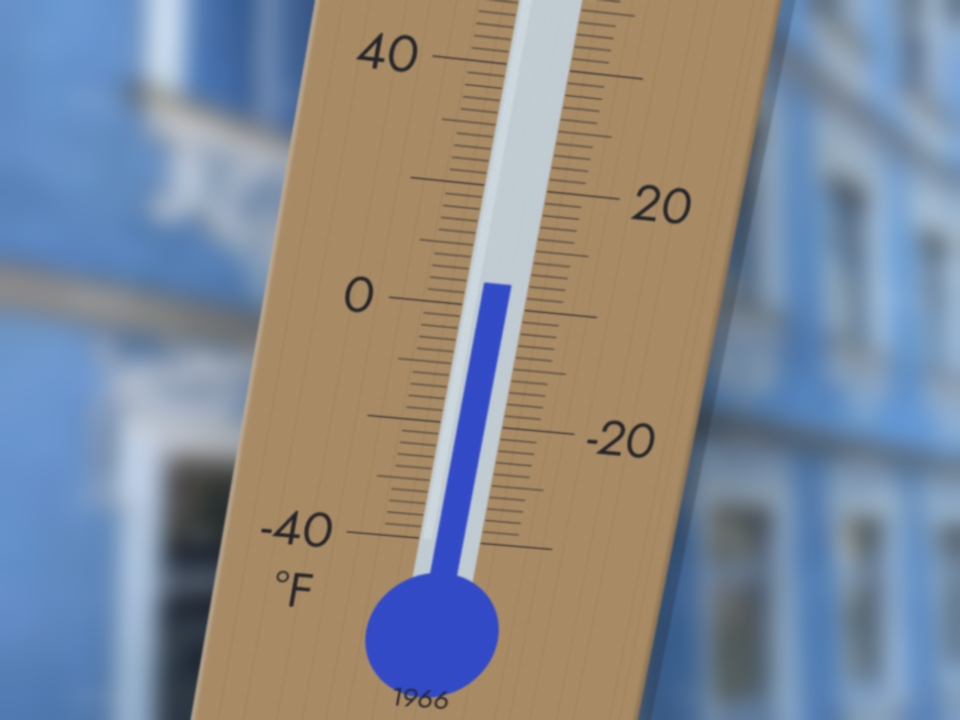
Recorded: 4 °F
